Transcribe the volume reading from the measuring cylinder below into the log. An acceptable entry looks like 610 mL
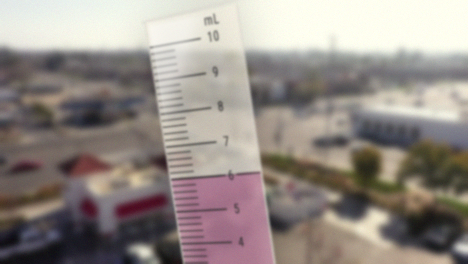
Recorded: 6 mL
